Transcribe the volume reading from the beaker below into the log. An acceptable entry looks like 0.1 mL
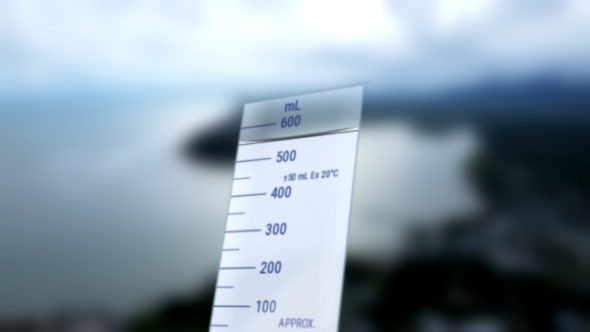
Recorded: 550 mL
